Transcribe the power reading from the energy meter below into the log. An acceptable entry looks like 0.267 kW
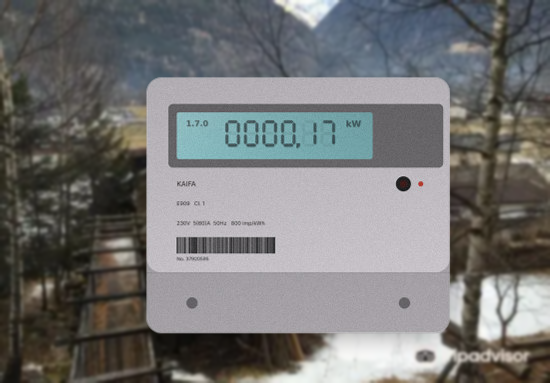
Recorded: 0.17 kW
